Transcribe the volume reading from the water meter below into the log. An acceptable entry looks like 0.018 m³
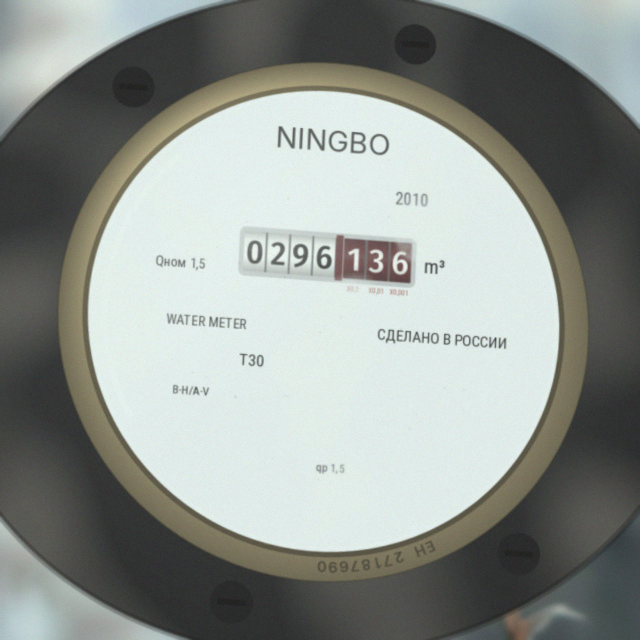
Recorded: 296.136 m³
